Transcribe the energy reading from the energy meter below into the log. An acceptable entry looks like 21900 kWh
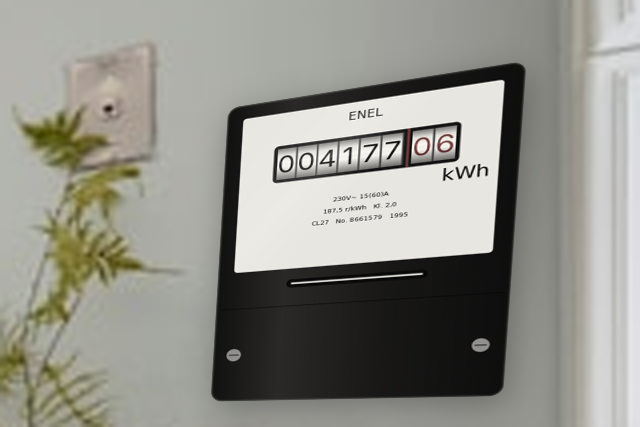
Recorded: 4177.06 kWh
